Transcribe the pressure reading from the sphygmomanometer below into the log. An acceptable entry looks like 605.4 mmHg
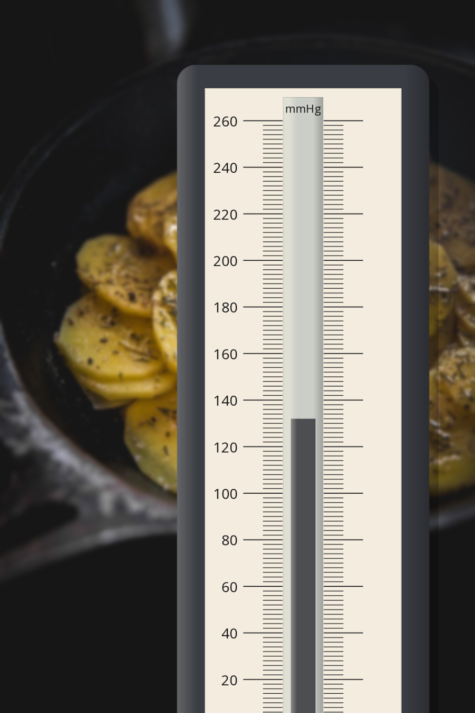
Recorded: 132 mmHg
